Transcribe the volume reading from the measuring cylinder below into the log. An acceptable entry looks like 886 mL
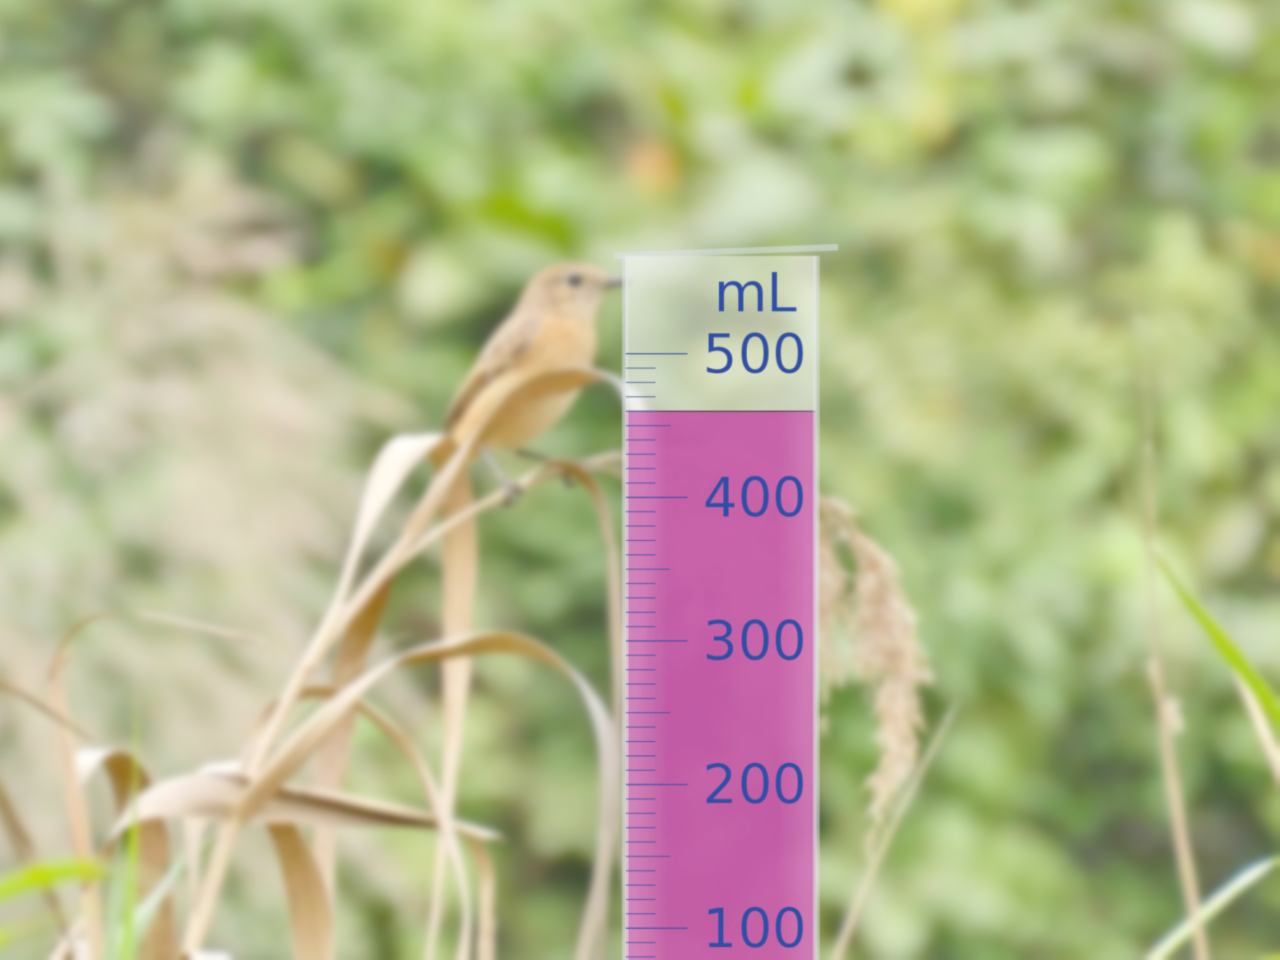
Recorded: 460 mL
